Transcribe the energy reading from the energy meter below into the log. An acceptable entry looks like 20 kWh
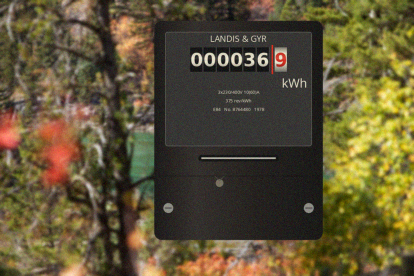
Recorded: 36.9 kWh
